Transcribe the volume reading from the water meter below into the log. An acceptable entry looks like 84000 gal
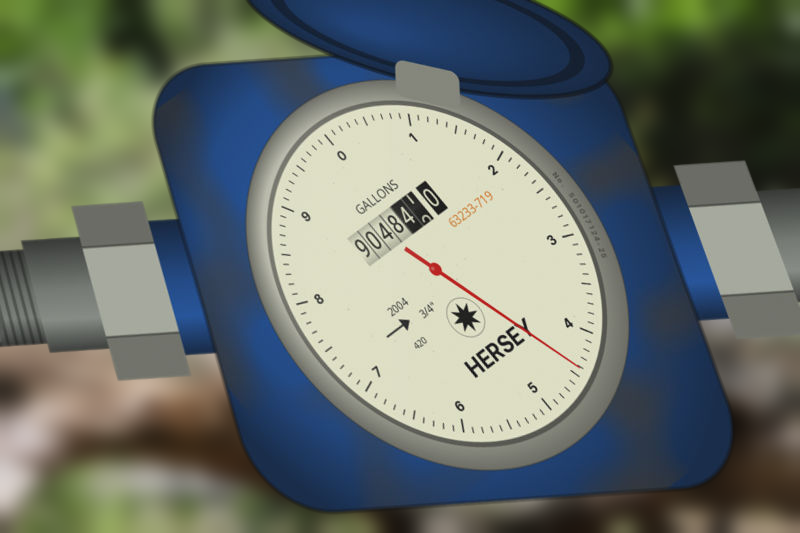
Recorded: 9048414.4 gal
